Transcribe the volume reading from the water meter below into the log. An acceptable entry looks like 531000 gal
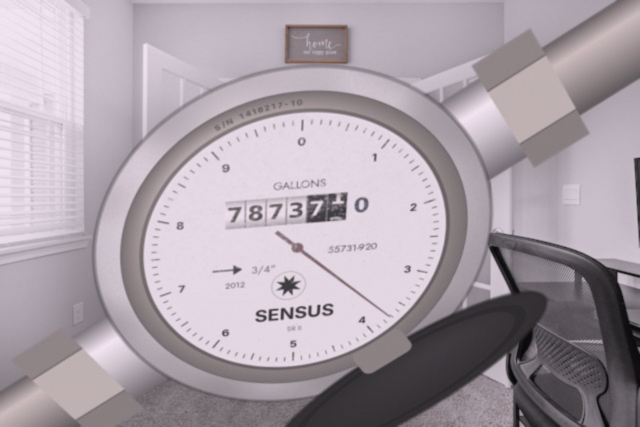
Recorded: 7873713.7 gal
